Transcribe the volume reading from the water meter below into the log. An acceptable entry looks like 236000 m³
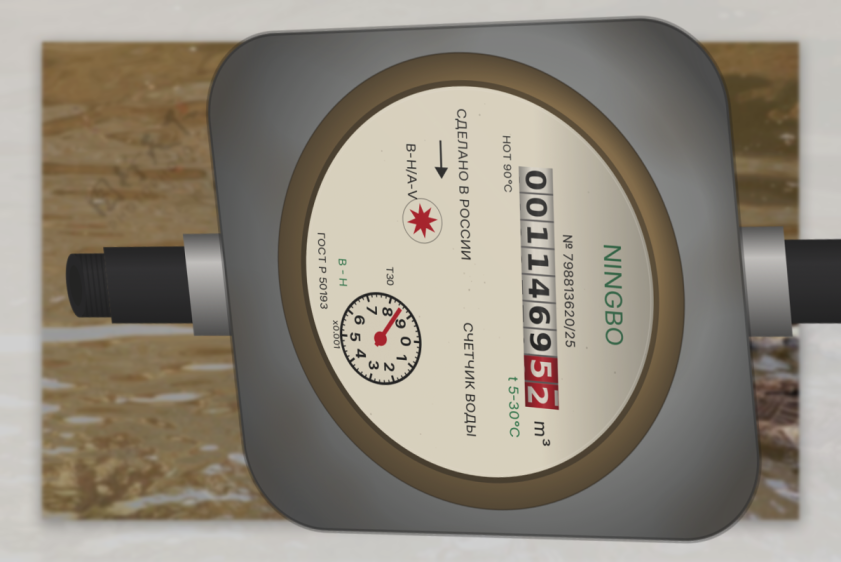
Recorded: 11469.518 m³
